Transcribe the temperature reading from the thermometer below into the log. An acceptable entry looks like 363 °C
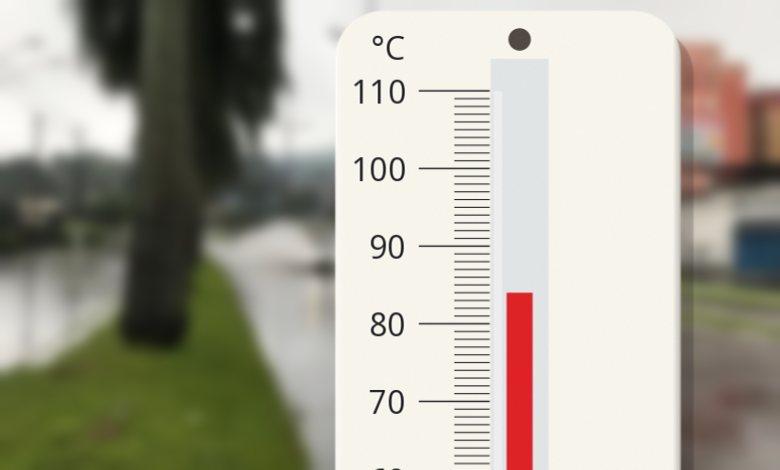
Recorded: 84 °C
